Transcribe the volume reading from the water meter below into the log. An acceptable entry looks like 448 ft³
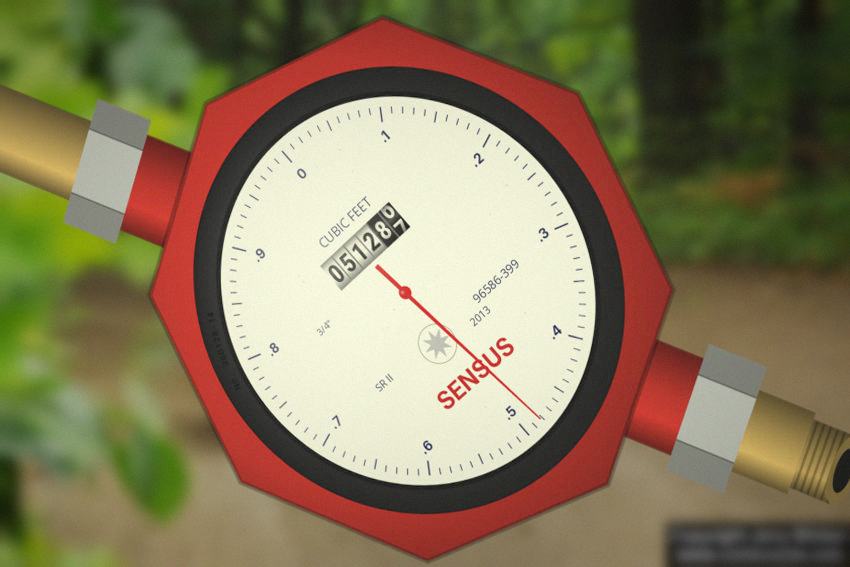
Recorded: 51286.48 ft³
